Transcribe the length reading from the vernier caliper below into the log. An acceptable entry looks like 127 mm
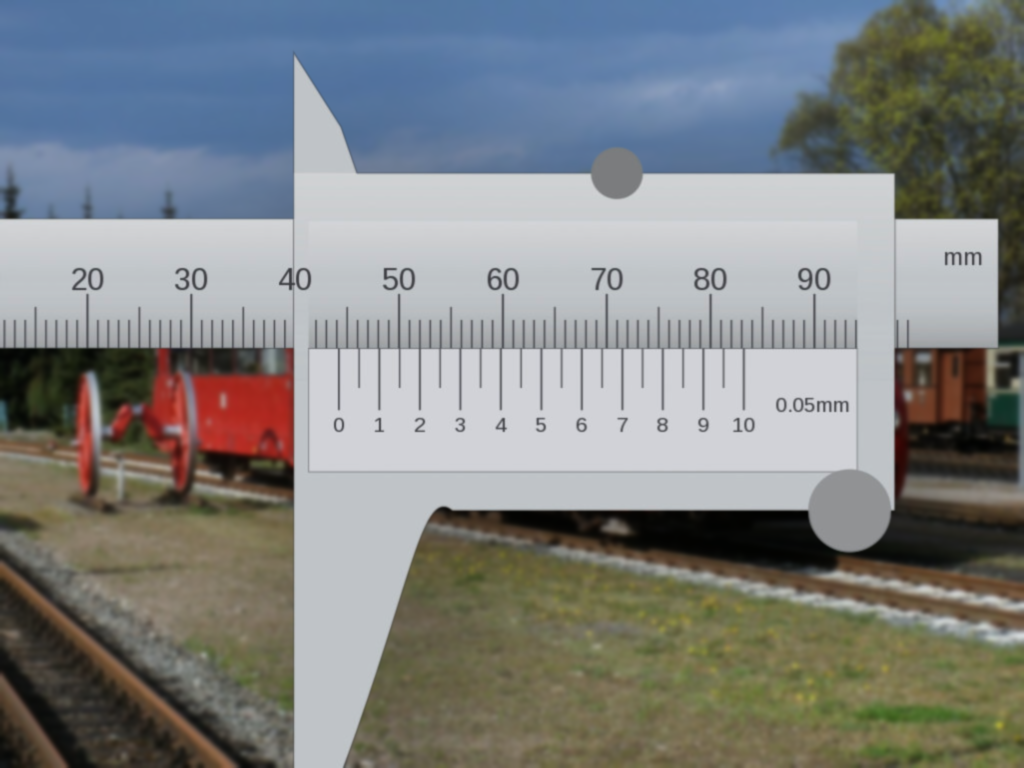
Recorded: 44.2 mm
